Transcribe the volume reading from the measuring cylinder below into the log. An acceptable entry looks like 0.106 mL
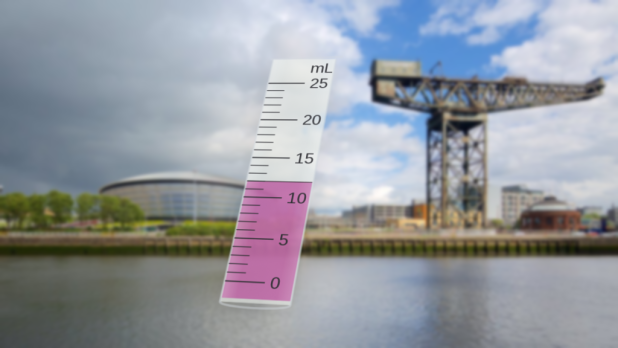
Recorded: 12 mL
